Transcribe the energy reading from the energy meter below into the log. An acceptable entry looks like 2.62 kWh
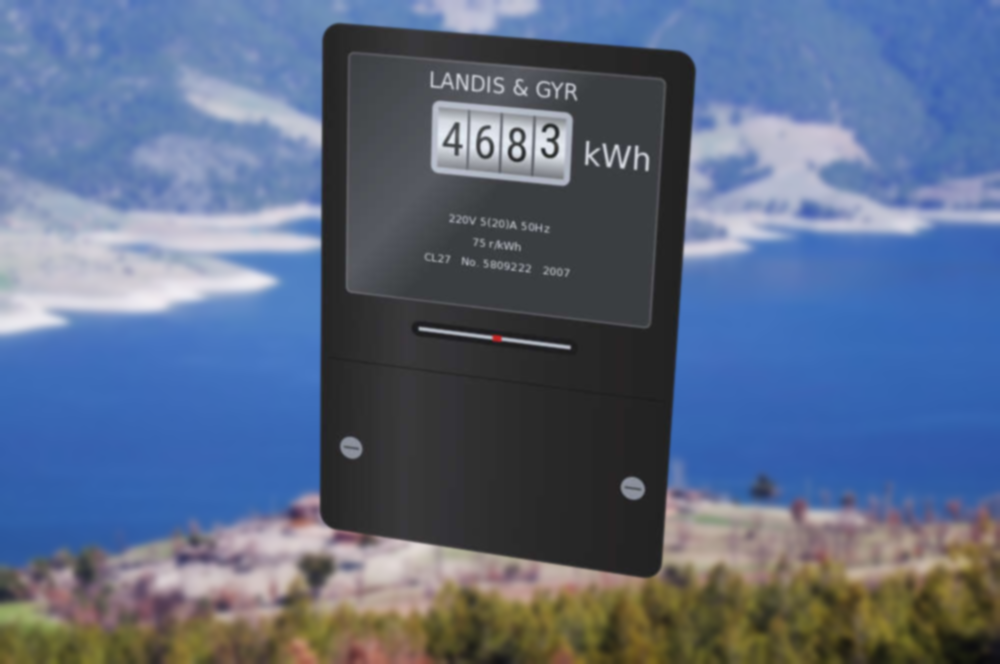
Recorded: 4683 kWh
